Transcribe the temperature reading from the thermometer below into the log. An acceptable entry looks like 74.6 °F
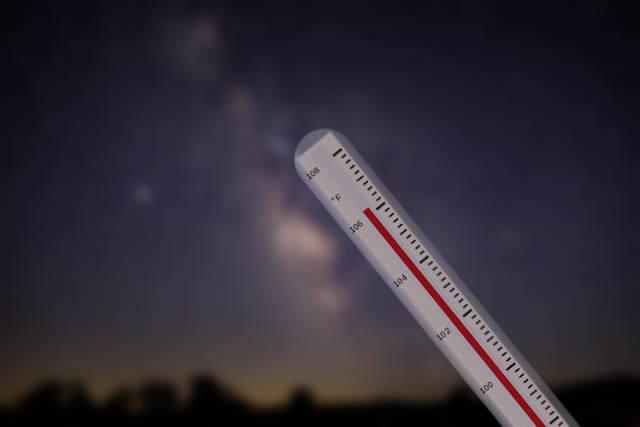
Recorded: 106.2 °F
